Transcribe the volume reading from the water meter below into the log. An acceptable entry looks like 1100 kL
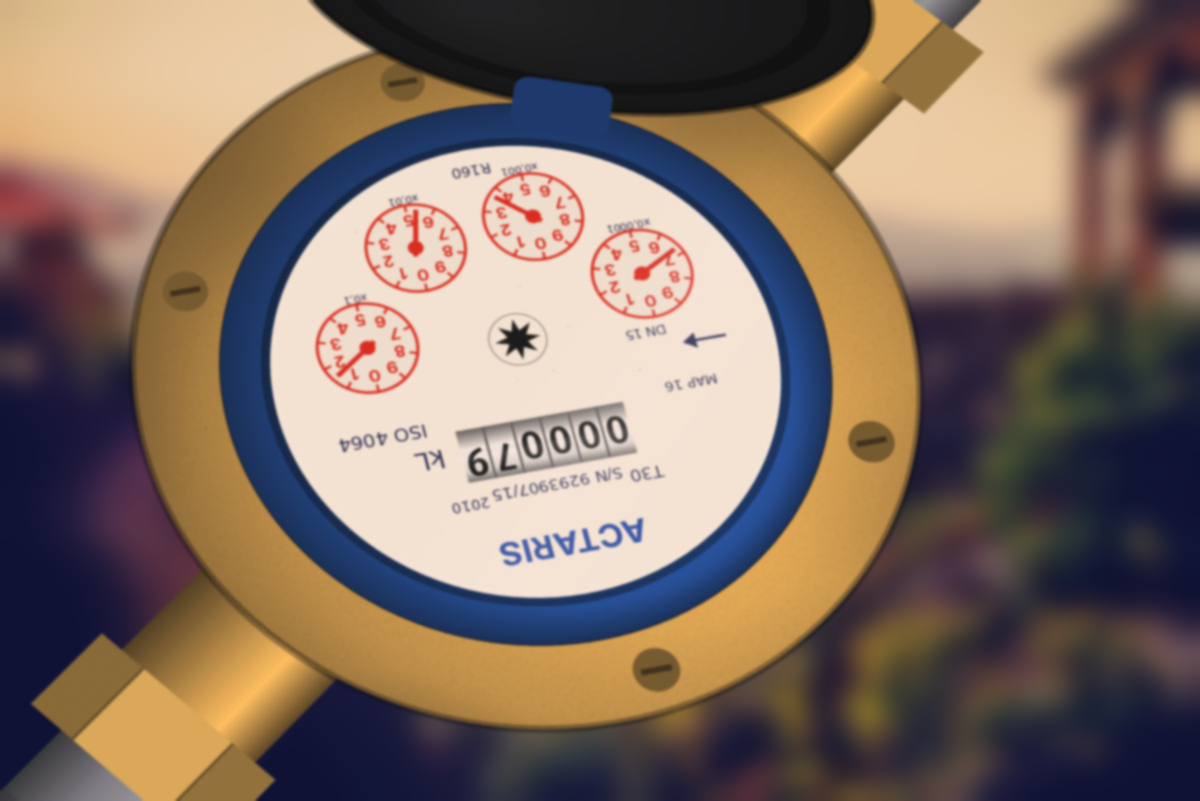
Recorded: 79.1536 kL
